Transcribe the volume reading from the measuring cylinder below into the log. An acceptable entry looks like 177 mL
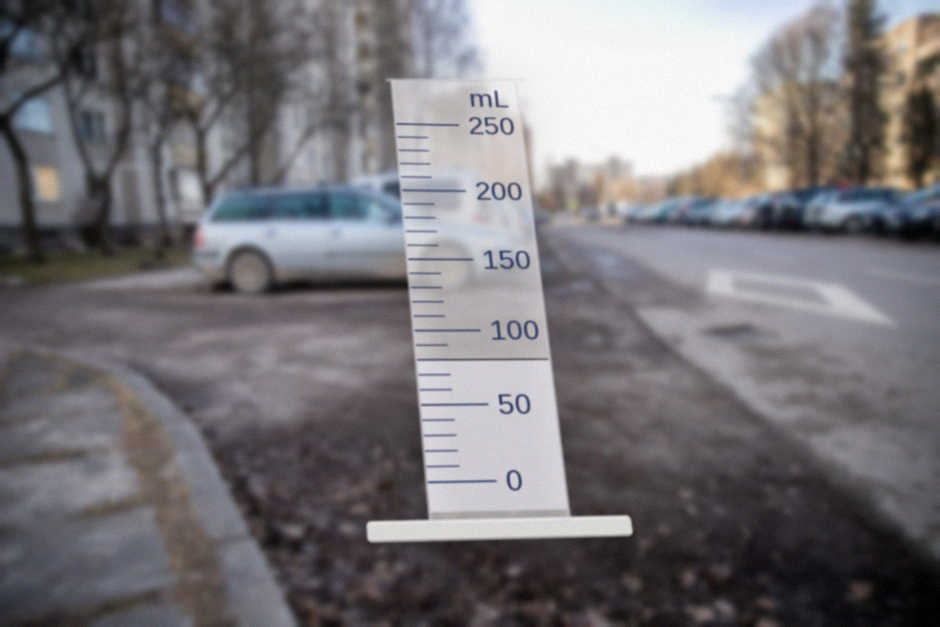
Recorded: 80 mL
